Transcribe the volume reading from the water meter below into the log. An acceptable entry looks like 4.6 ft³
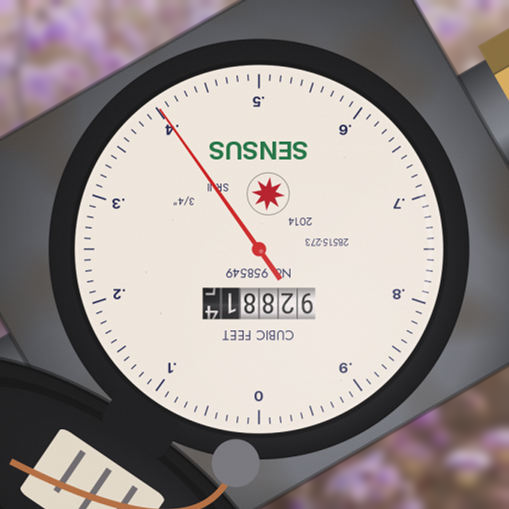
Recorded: 928814.40 ft³
